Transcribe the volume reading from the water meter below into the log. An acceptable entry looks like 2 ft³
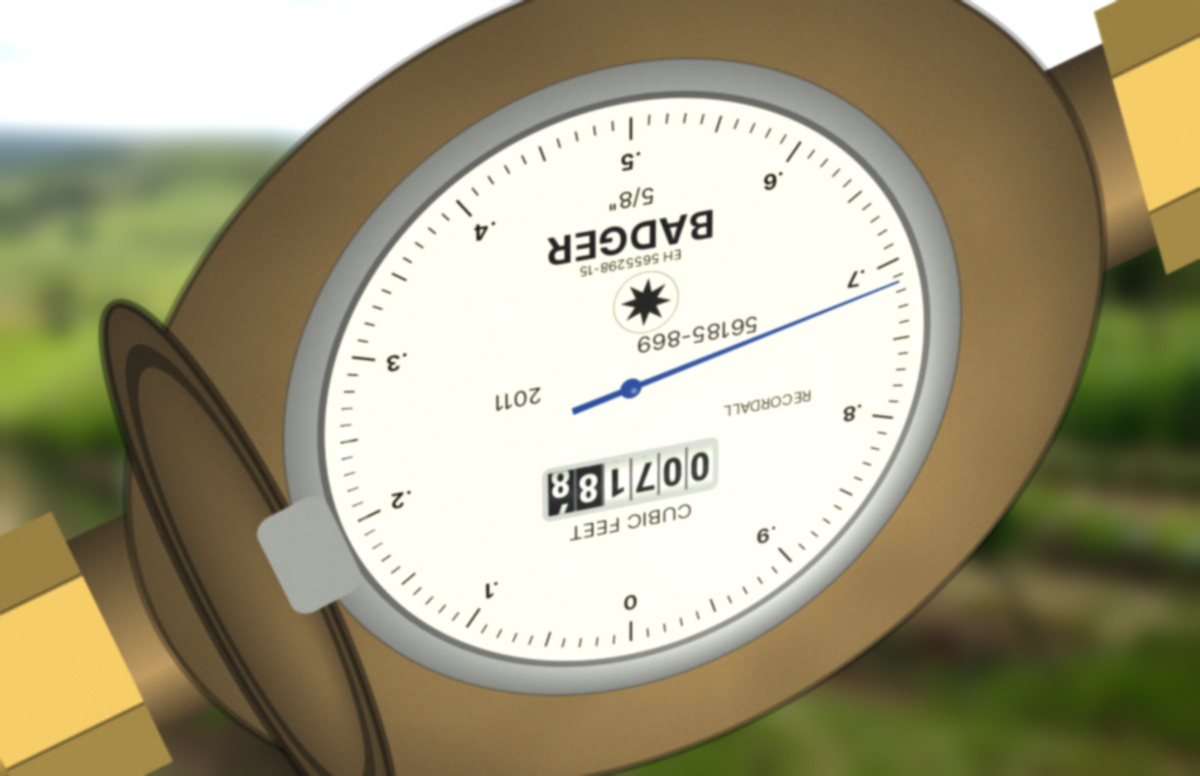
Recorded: 7187.71 ft³
